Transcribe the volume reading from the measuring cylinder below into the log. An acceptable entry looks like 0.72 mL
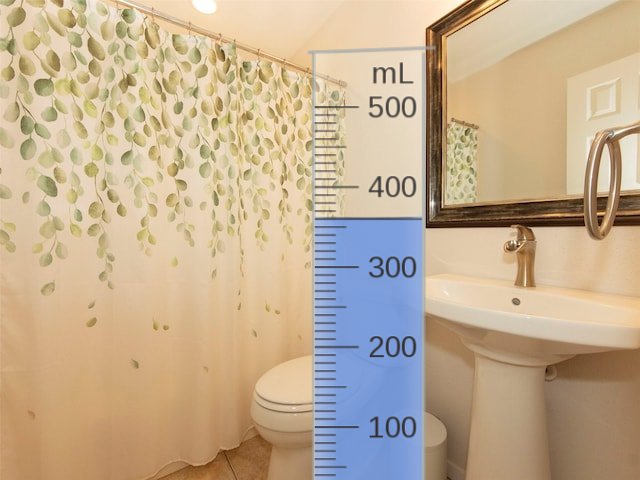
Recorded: 360 mL
